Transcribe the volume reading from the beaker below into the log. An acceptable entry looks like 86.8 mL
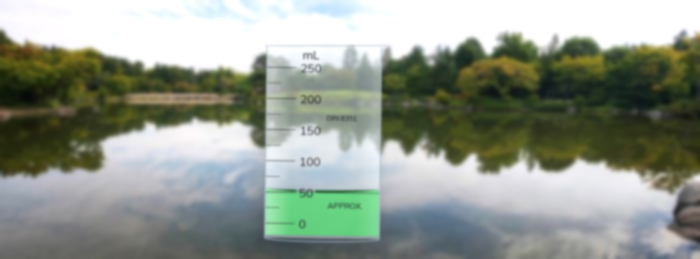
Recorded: 50 mL
